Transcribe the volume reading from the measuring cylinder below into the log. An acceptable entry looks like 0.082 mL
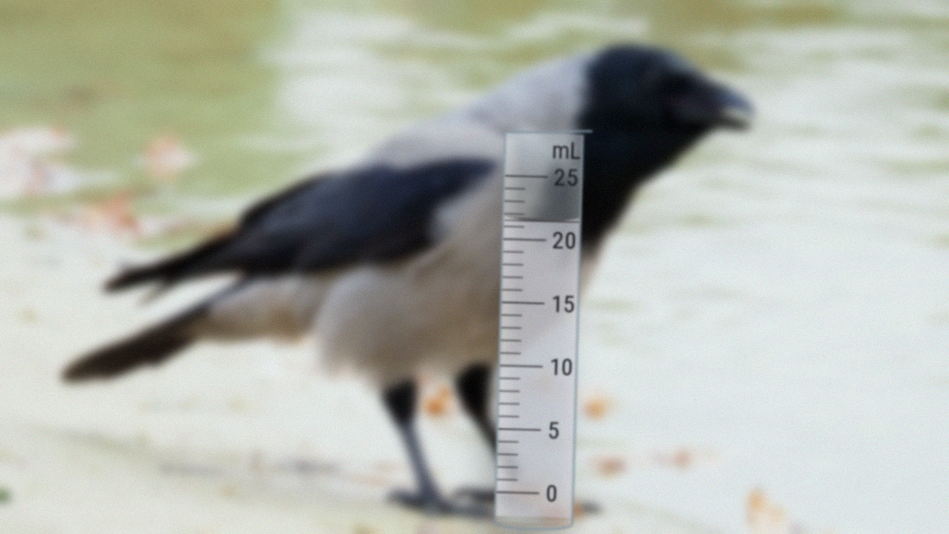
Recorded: 21.5 mL
